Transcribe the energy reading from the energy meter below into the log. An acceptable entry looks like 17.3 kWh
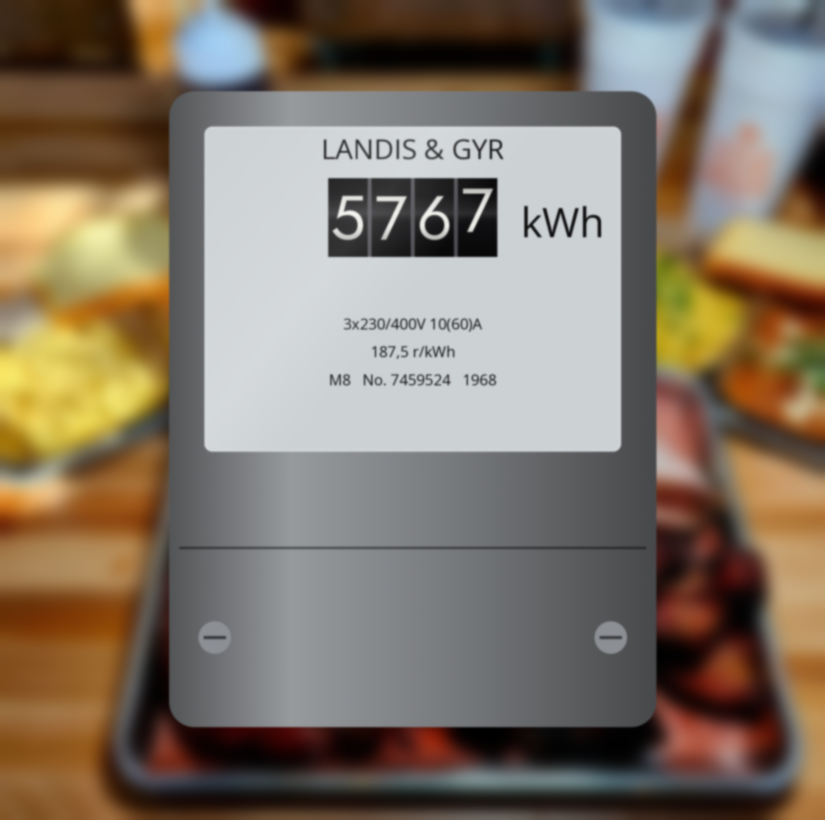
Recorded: 5767 kWh
